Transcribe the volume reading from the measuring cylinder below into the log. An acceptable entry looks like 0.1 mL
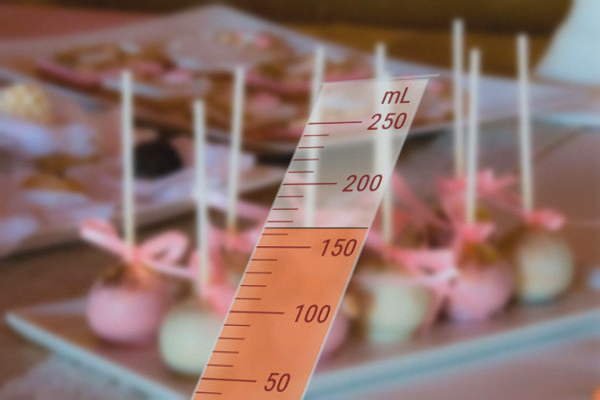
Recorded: 165 mL
